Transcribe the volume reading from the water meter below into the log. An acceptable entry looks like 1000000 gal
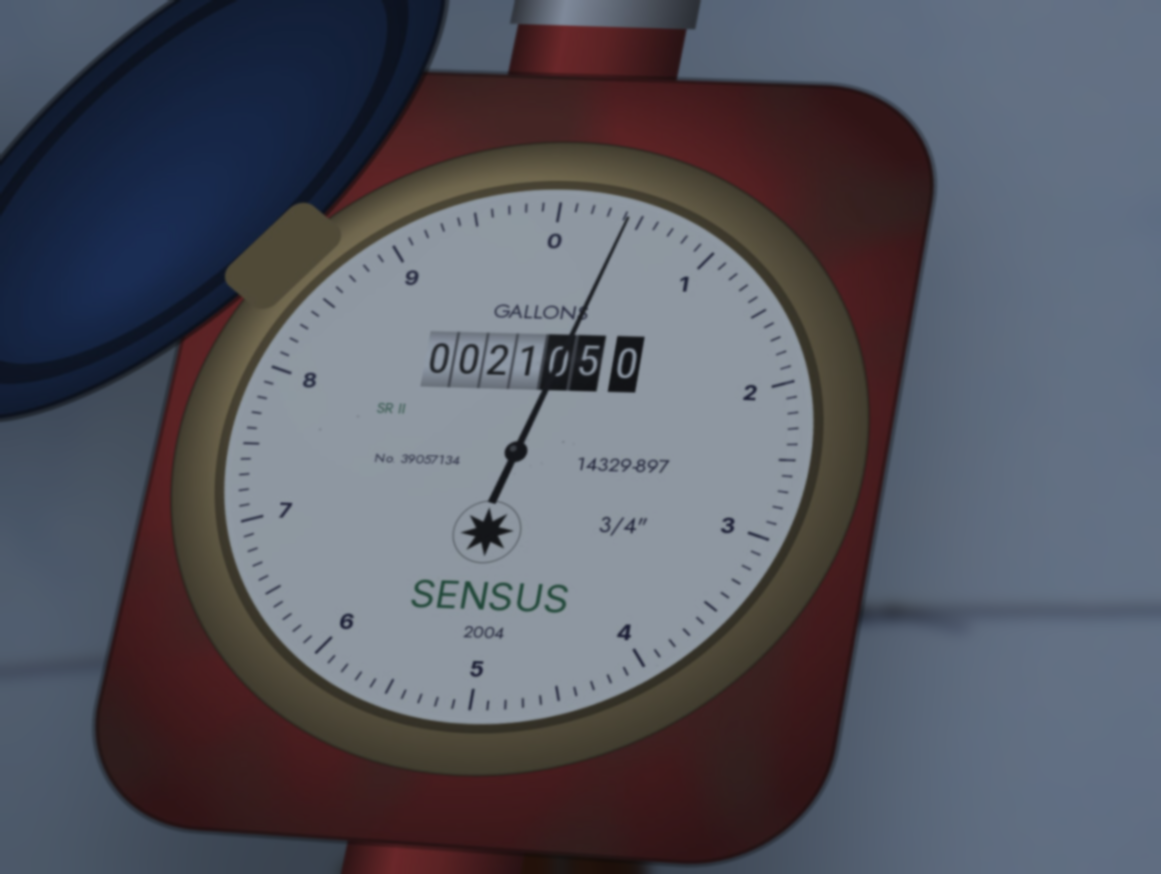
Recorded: 21050.4 gal
